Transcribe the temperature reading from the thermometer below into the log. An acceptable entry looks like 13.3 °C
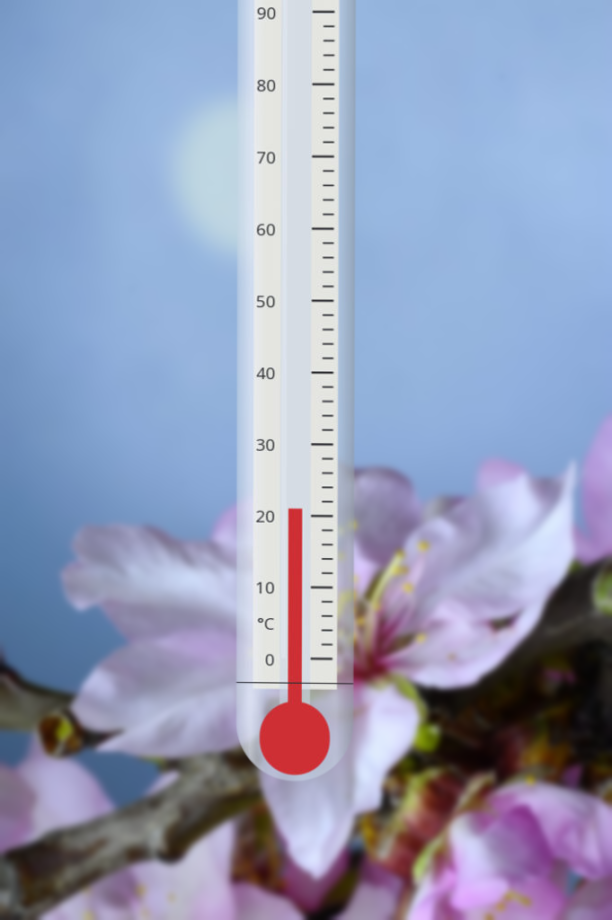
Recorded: 21 °C
